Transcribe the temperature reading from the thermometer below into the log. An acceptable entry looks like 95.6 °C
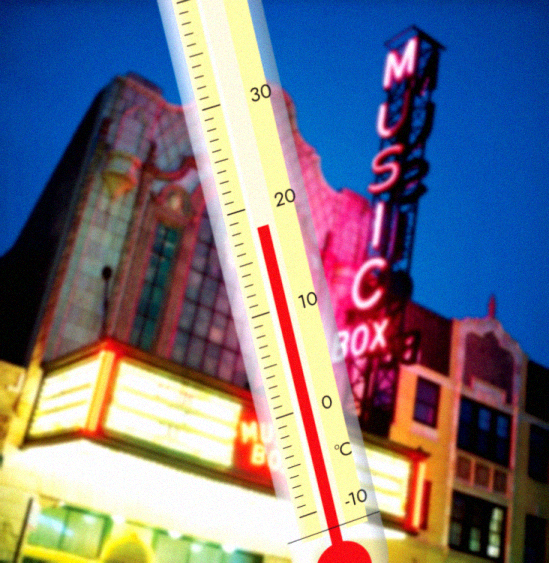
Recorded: 18 °C
